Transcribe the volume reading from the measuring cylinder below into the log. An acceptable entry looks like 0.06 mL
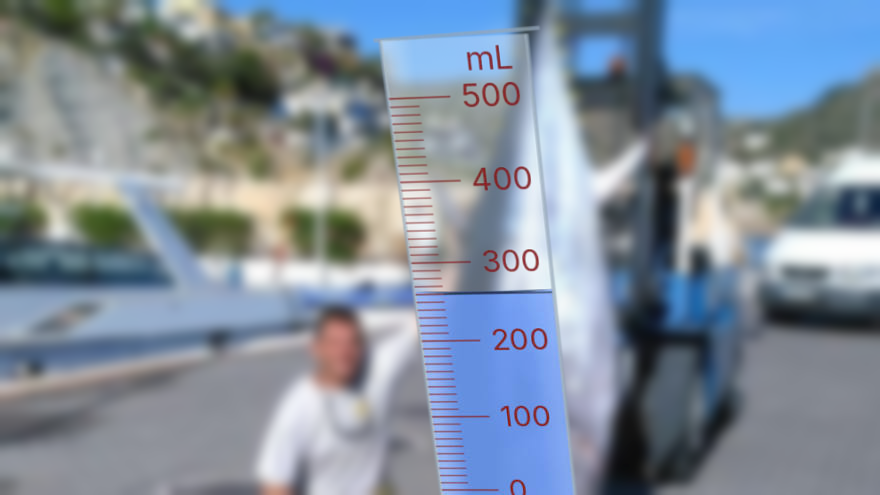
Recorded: 260 mL
